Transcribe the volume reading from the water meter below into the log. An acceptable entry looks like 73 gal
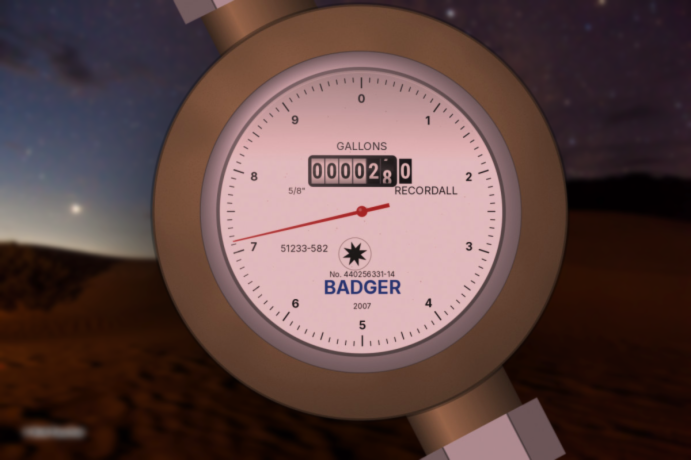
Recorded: 277.1 gal
